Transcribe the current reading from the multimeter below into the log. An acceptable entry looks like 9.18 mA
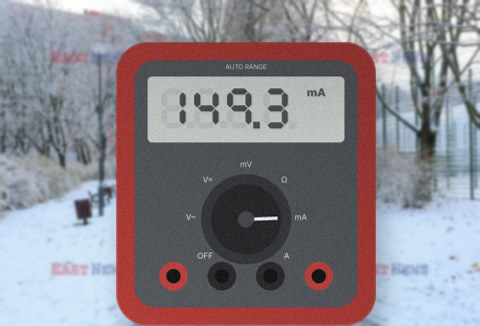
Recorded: 149.3 mA
